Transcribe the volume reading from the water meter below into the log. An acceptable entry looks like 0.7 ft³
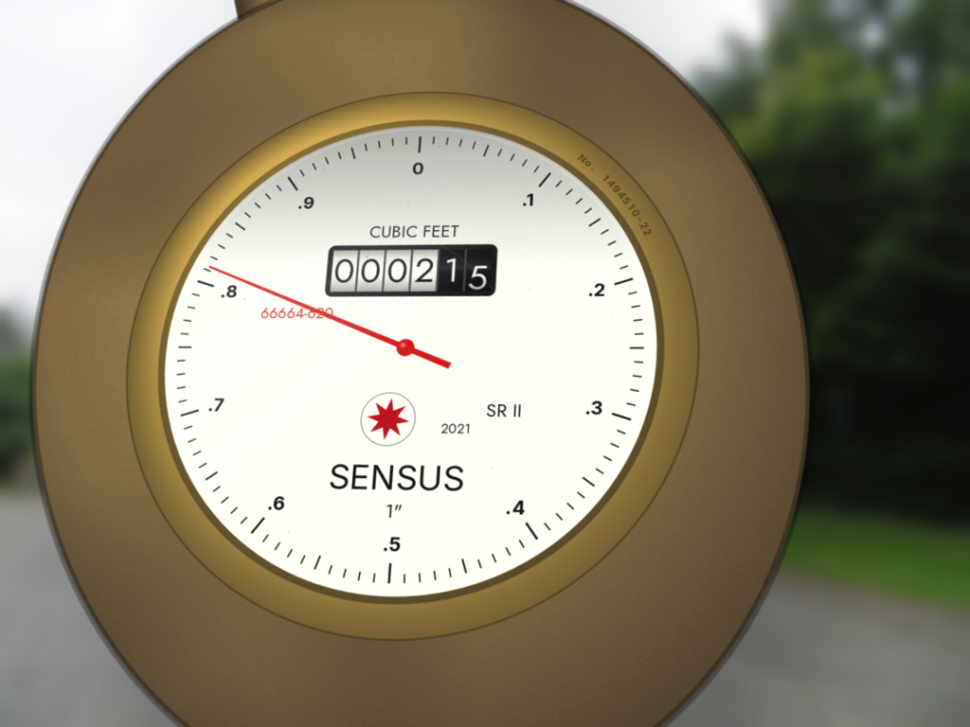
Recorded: 214.81 ft³
